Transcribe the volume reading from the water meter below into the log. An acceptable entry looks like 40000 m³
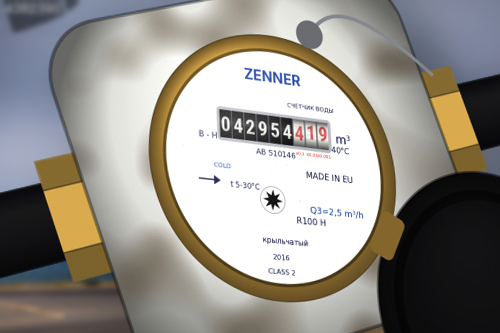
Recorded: 42954.419 m³
